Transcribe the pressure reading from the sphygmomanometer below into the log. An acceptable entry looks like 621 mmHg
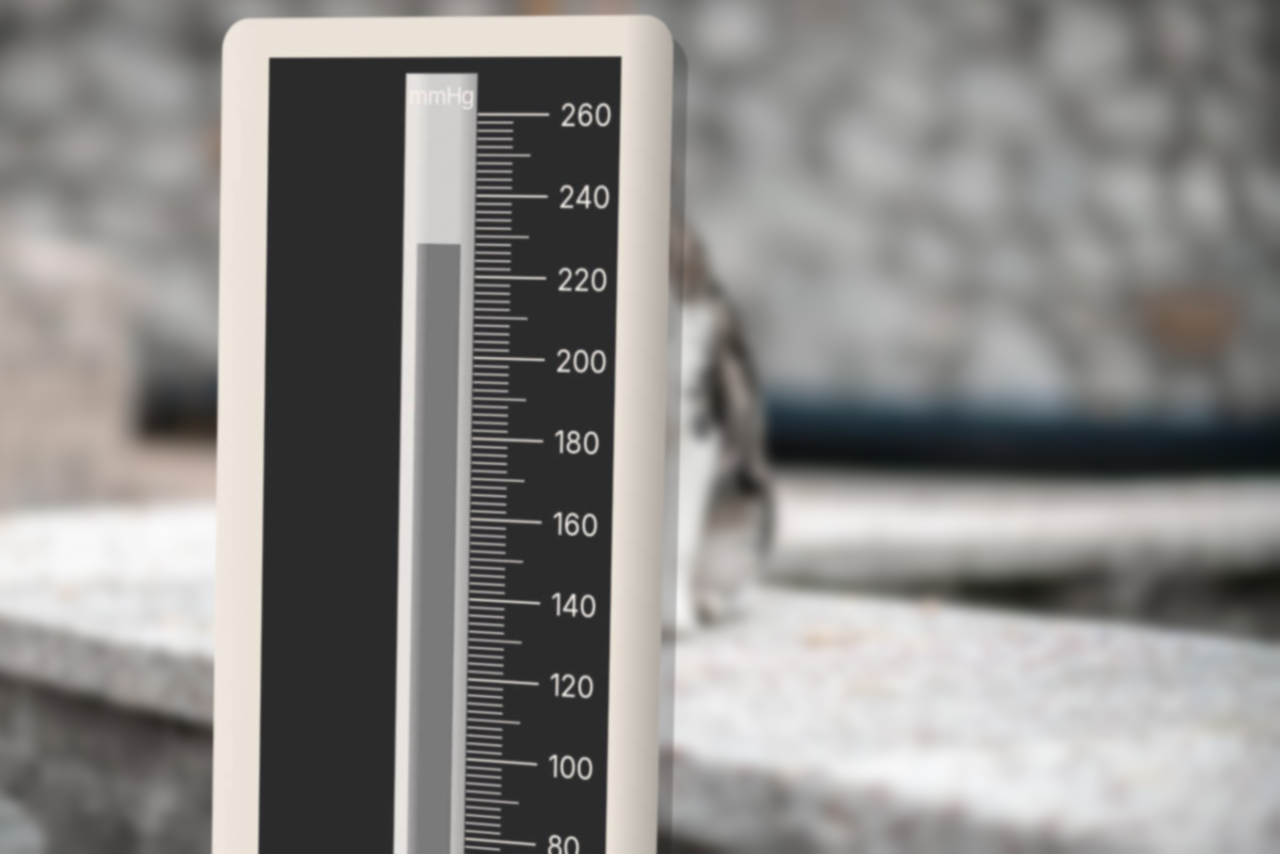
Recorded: 228 mmHg
